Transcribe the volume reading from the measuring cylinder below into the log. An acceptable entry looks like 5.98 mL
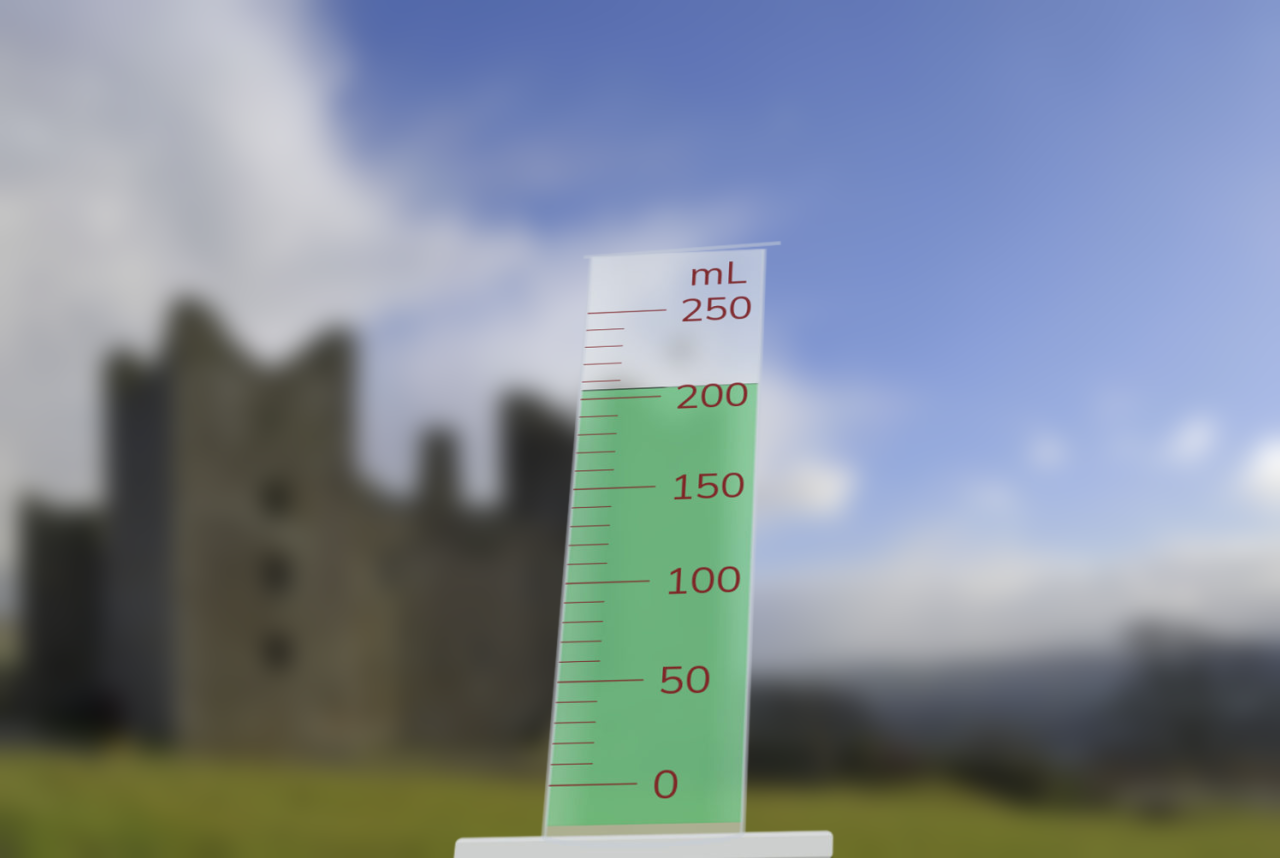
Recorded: 205 mL
